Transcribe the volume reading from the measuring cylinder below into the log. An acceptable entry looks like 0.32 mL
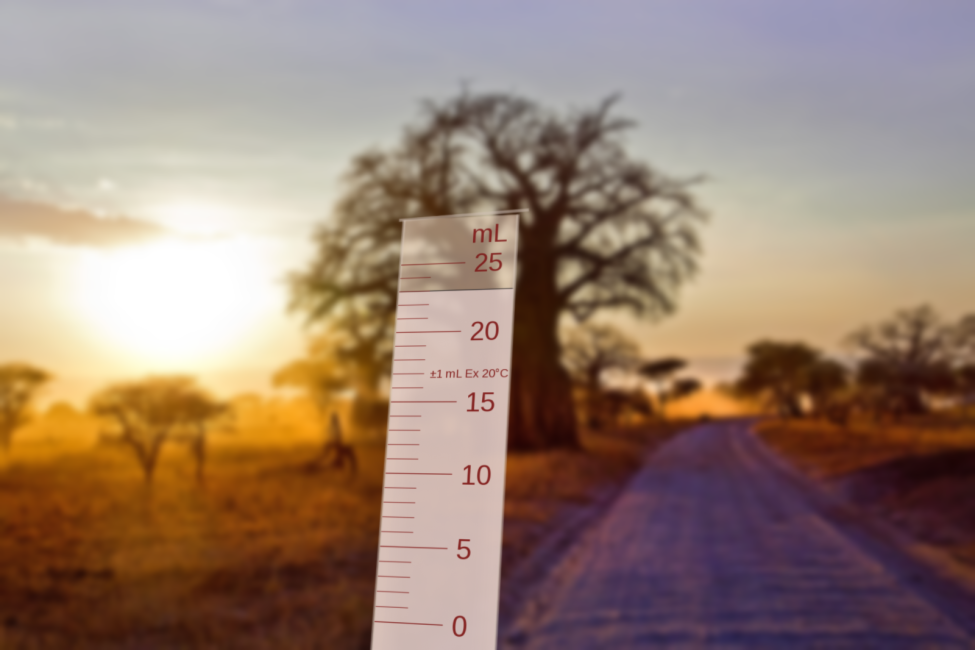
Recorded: 23 mL
